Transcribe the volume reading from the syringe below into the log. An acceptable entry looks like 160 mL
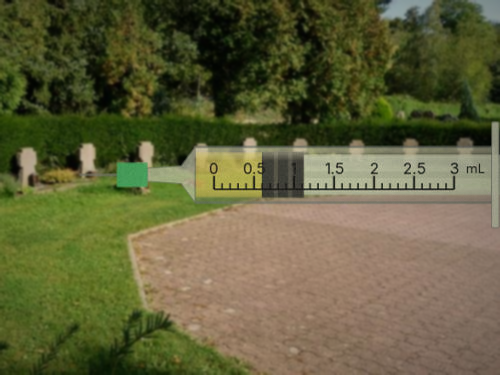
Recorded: 0.6 mL
